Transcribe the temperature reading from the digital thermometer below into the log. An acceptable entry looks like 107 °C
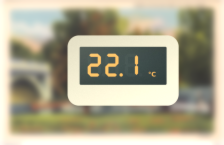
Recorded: 22.1 °C
